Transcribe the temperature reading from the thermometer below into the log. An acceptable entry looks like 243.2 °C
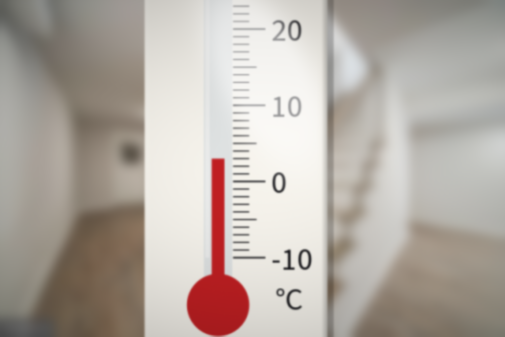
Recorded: 3 °C
